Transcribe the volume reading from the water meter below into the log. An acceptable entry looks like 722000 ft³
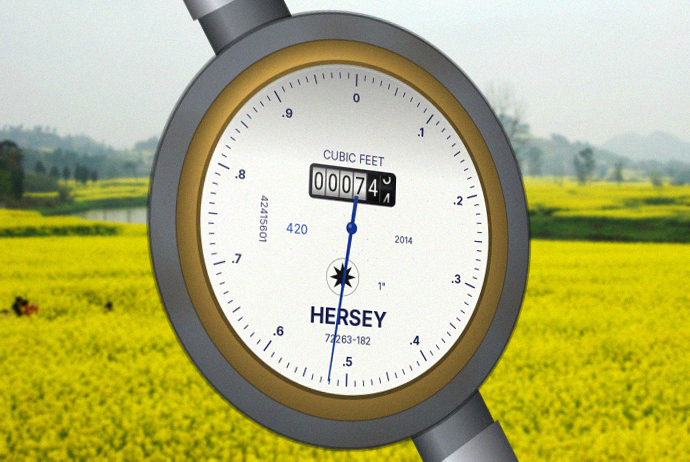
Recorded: 743.52 ft³
